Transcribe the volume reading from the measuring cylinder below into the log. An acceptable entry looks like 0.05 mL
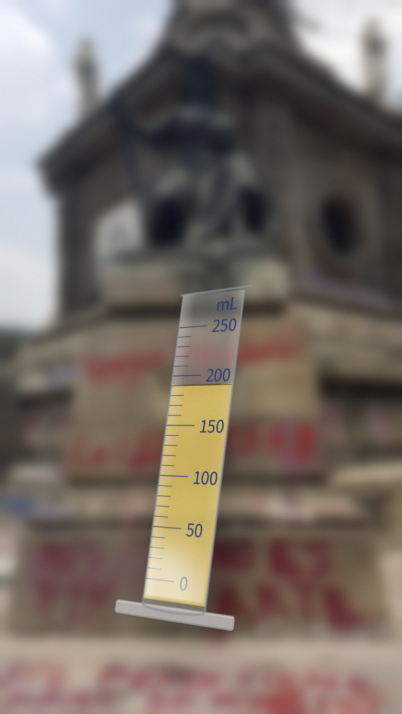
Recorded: 190 mL
